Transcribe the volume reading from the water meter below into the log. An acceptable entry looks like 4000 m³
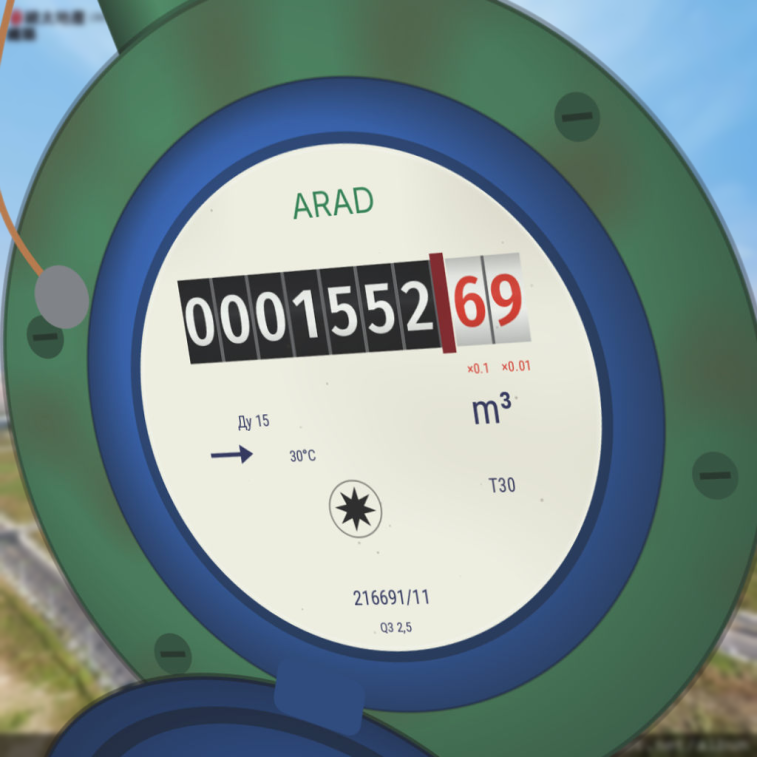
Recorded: 1552.69 m³
